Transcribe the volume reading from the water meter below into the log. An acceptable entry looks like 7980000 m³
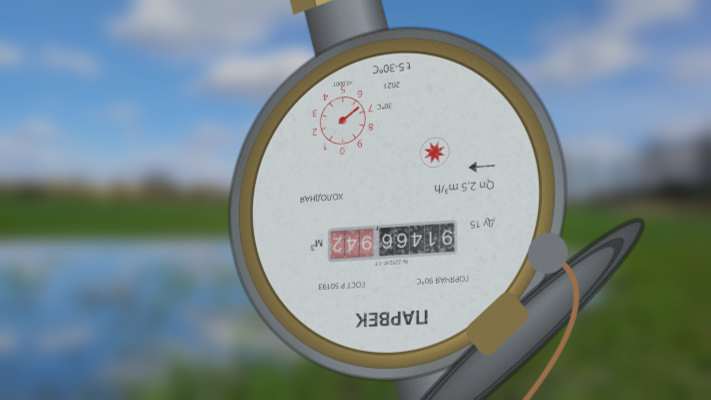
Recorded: 91466.9426 m³
